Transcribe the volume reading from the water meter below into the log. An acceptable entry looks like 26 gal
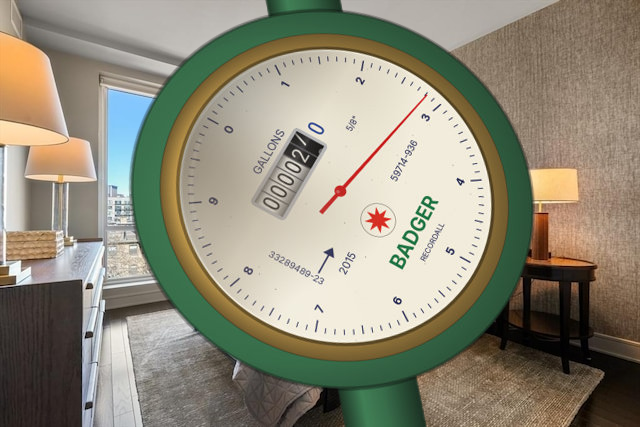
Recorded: 272.8 gal
